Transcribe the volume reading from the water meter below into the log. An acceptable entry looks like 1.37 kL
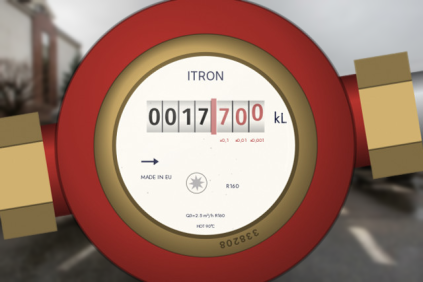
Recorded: 17.700 kL
